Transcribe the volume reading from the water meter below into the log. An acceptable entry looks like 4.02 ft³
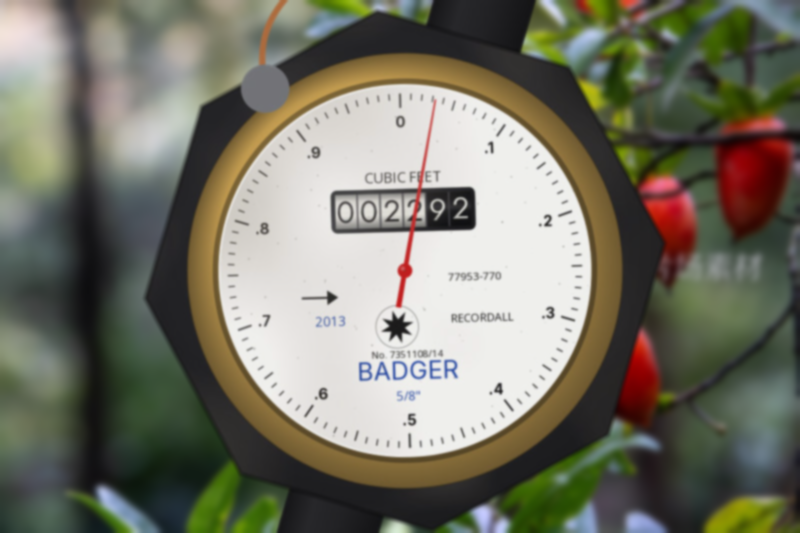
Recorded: 2292.03 ft³
